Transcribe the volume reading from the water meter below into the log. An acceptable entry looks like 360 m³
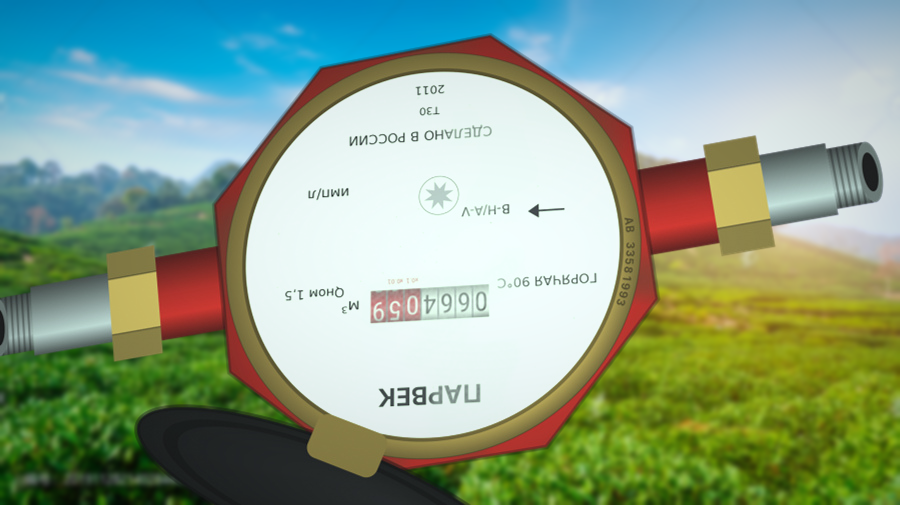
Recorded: 664.059 m³
